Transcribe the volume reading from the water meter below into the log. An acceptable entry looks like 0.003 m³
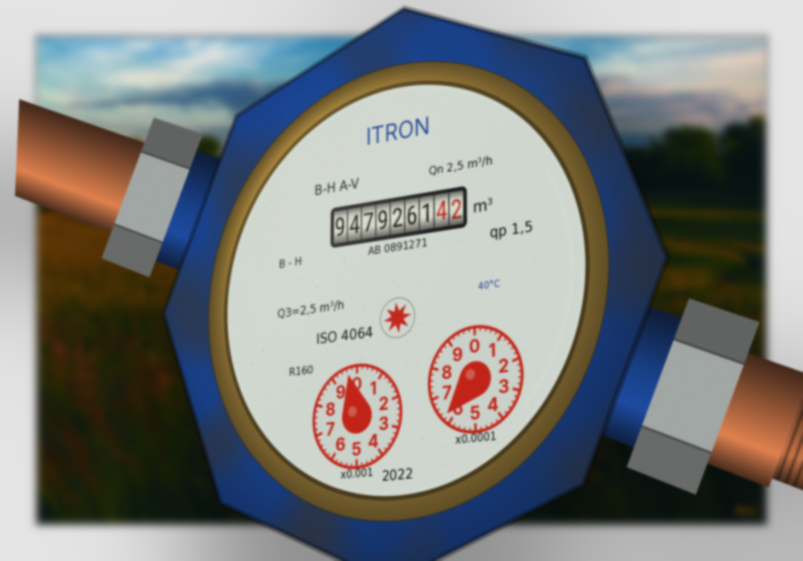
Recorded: 9479261.4196 m³
